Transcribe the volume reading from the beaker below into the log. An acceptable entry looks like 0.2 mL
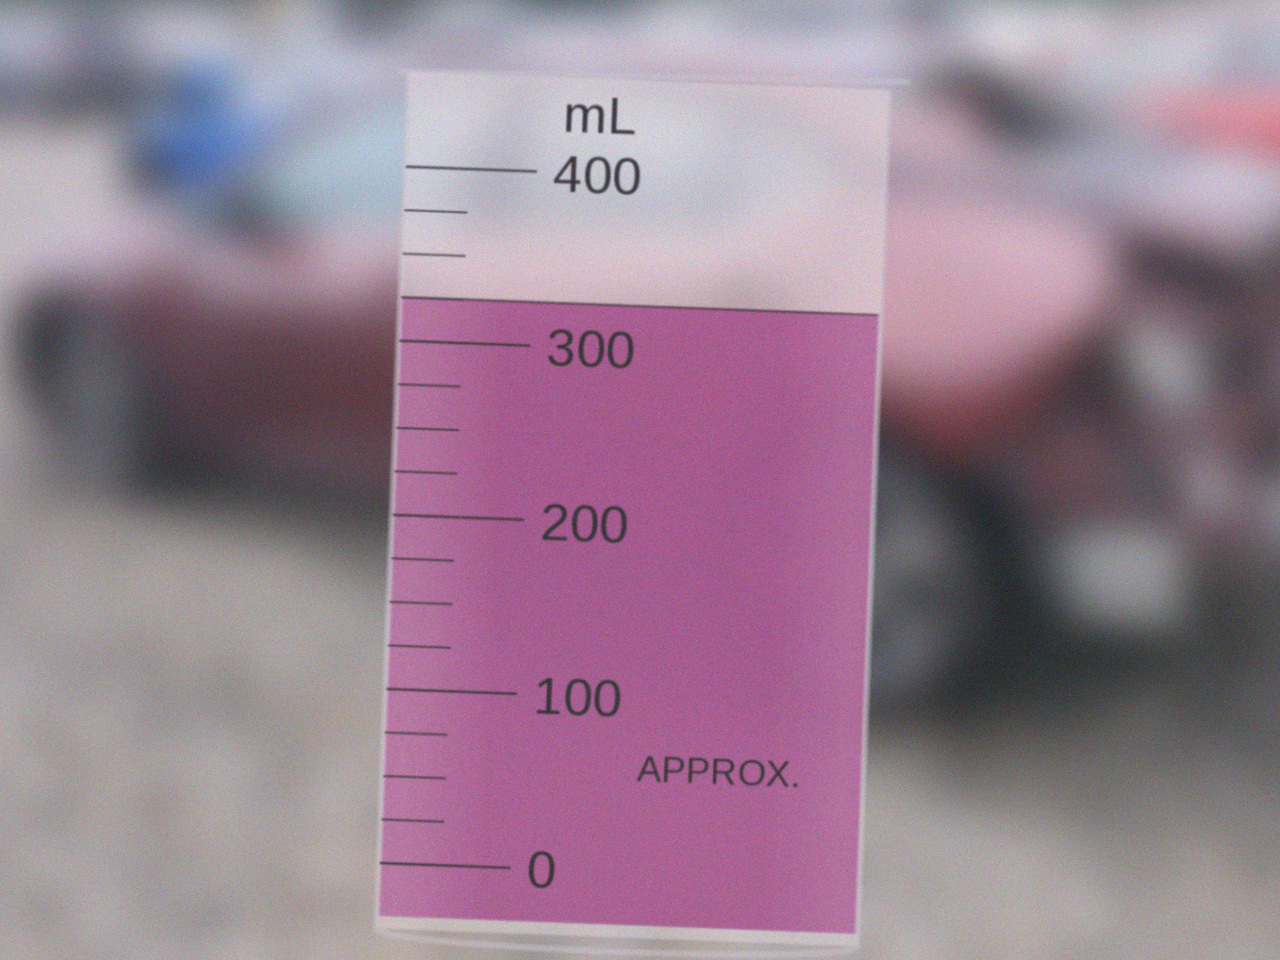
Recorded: 325 mL
